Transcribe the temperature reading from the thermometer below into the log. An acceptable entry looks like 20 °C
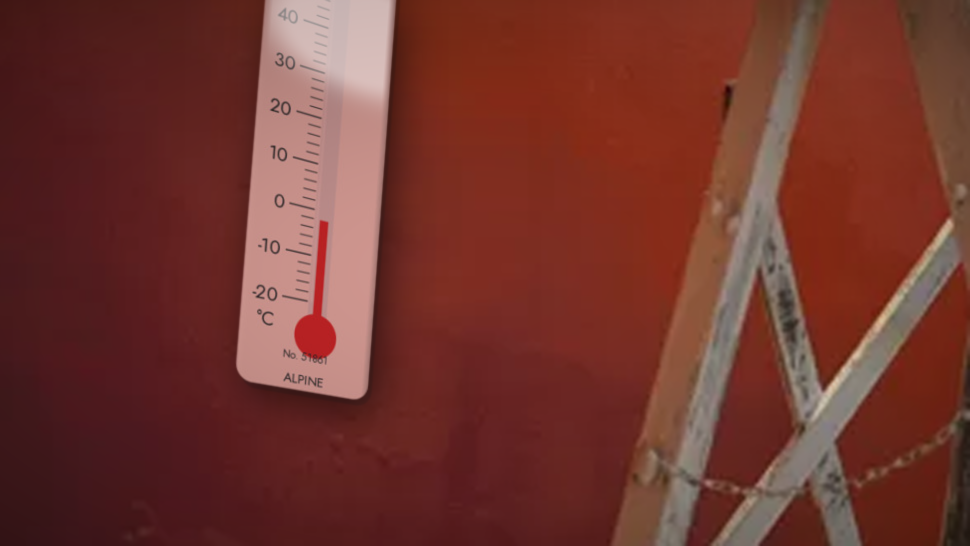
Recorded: -2 °C
